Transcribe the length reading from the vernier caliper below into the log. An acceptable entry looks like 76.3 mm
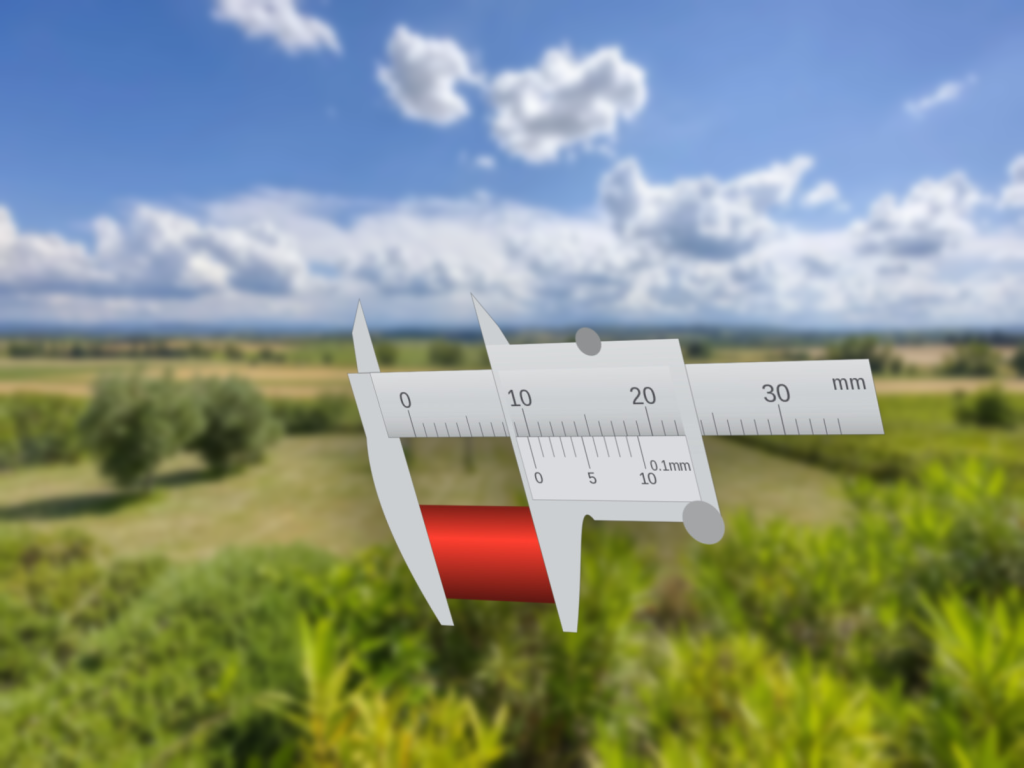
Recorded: 9.8 mm
